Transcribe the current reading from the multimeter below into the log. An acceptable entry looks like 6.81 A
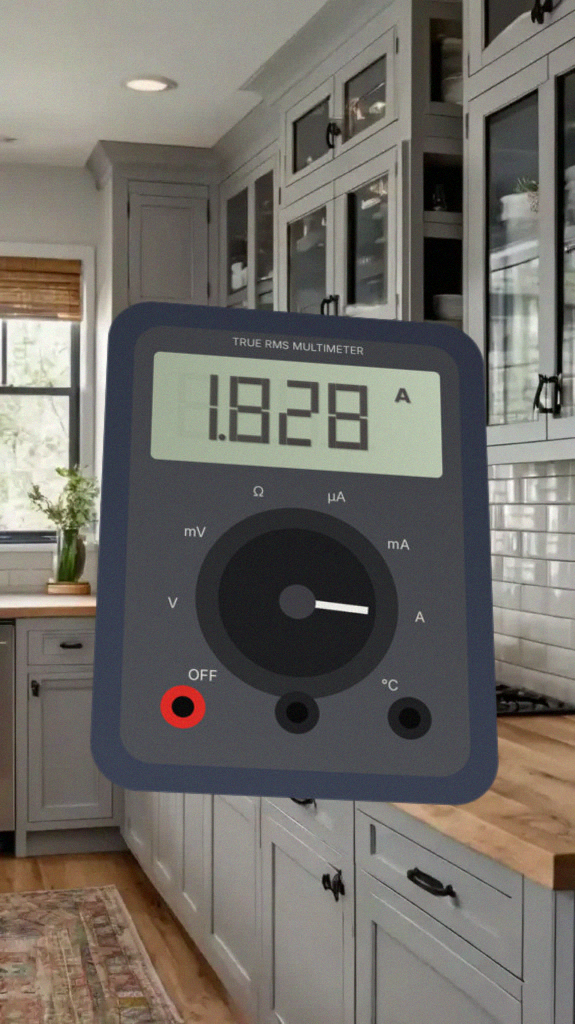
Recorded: 1.828 A
